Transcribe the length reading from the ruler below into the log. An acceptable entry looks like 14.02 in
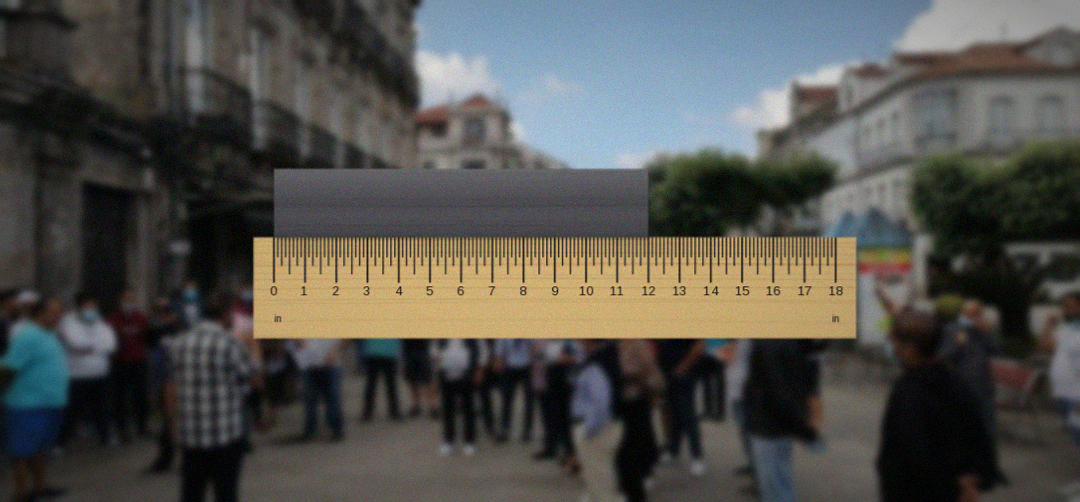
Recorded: 12 in
